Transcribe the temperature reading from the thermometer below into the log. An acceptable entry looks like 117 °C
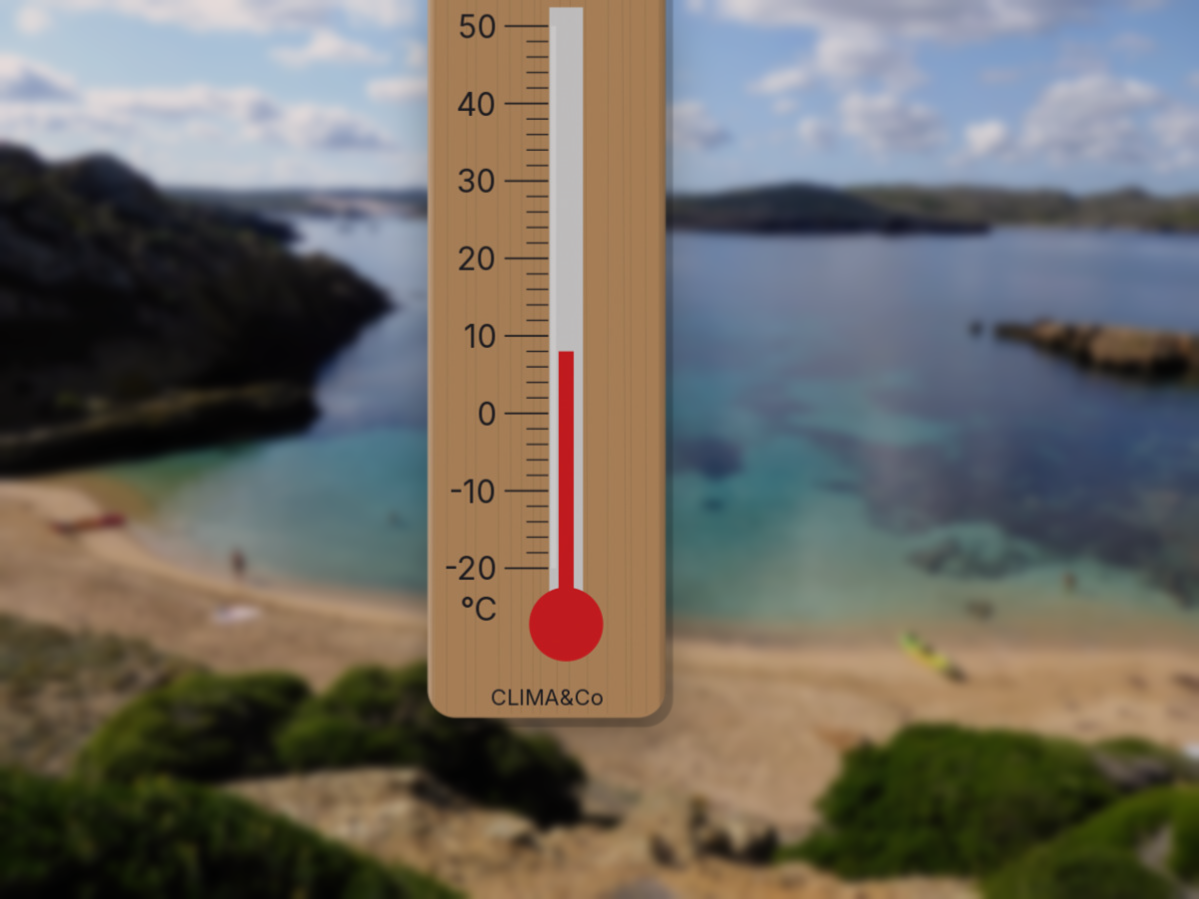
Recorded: 8 °C
